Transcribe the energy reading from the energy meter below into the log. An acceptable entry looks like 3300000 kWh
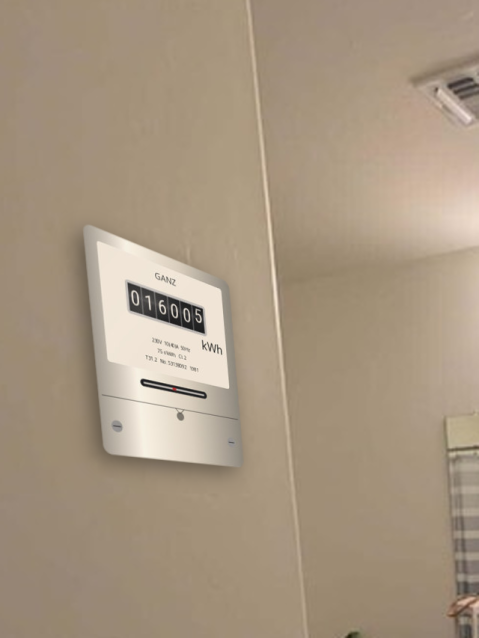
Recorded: 16005 kWh
